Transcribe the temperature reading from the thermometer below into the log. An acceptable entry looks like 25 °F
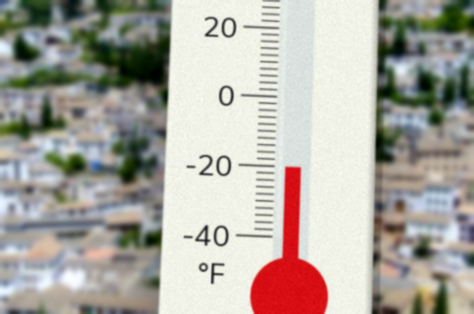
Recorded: -20 °F
